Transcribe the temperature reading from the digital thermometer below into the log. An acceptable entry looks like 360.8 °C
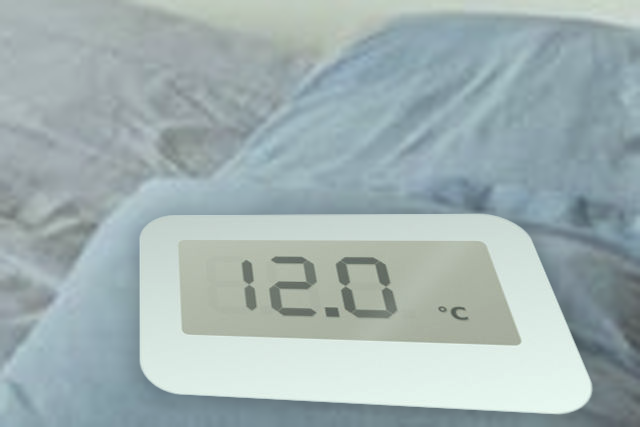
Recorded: 12.0 °C
